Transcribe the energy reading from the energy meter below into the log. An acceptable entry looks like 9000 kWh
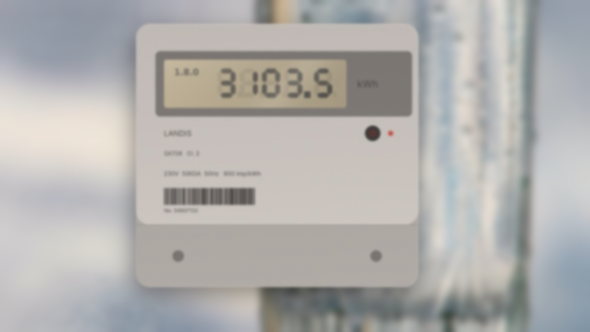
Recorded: 3103.5 kWh
